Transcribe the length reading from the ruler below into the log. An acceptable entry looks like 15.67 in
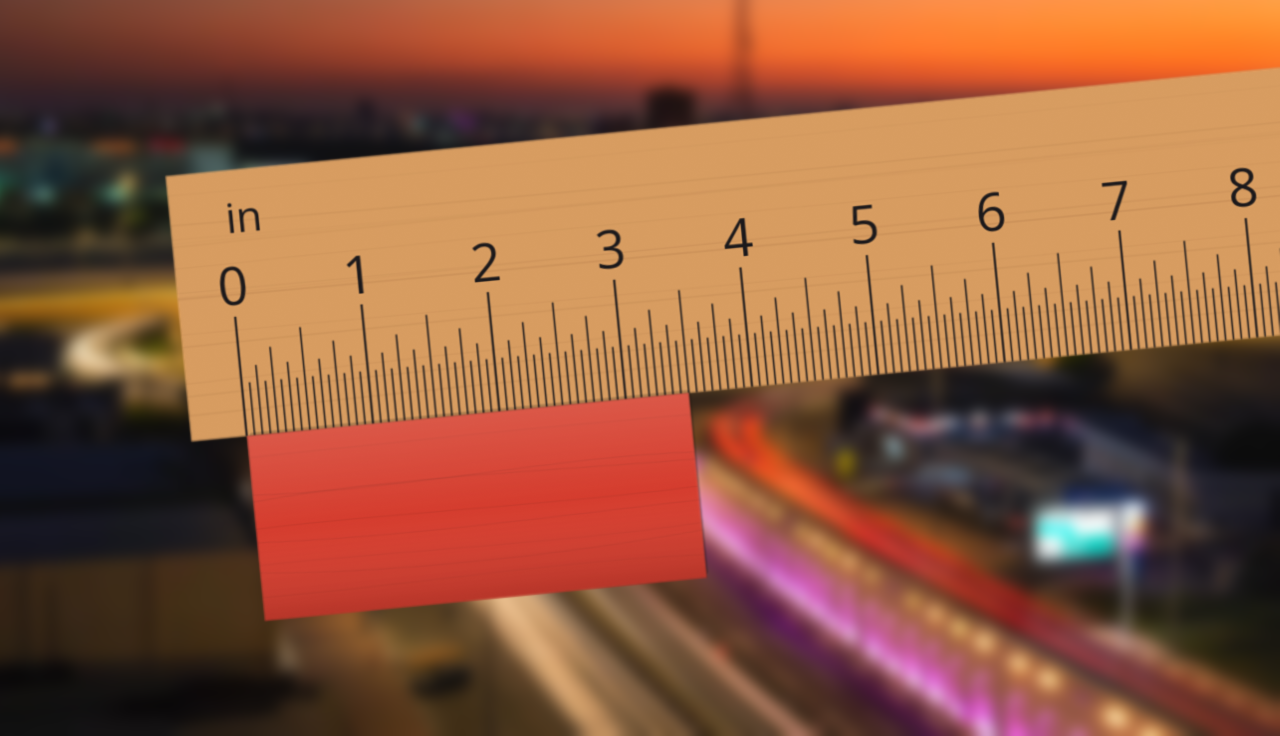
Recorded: 3.5 in
